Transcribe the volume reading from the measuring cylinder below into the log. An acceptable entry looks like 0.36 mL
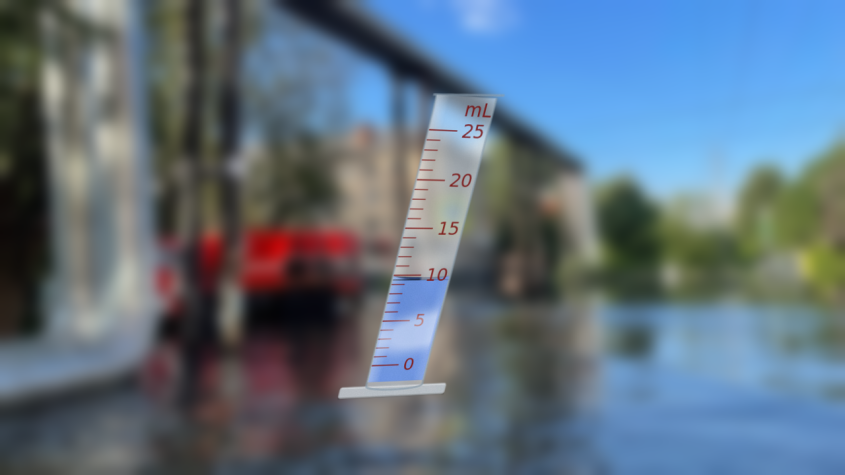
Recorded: 9.5 mL
